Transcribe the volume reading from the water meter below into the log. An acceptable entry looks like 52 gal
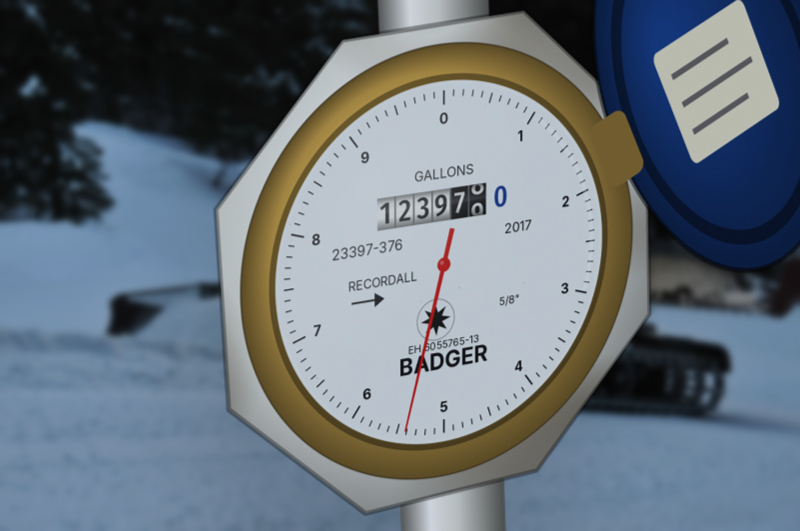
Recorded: 1239785.4 gal
